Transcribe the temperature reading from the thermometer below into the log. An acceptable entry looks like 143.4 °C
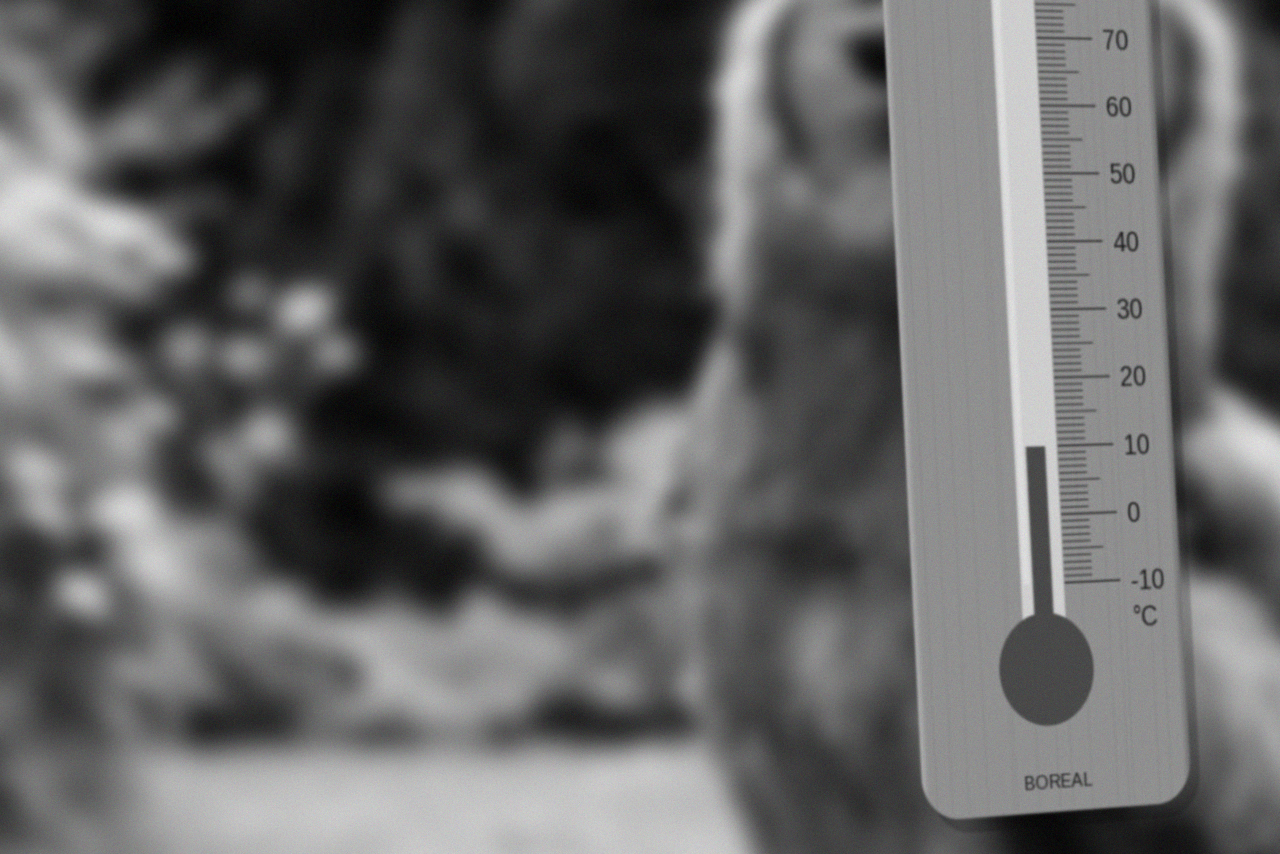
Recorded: 10 °C
